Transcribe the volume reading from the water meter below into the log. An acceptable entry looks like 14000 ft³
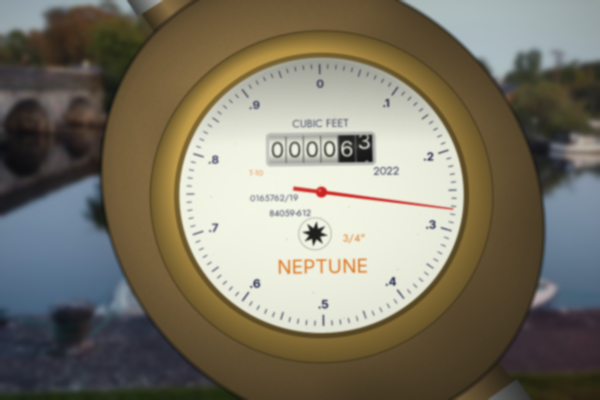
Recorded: 63.27 ft³
